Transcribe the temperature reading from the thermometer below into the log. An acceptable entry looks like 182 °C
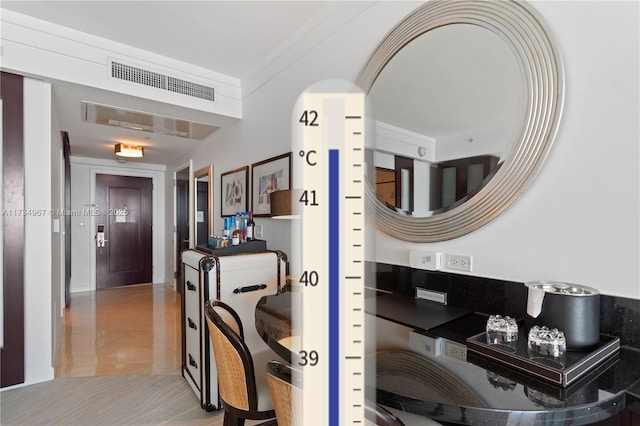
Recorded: 41.6 °C
